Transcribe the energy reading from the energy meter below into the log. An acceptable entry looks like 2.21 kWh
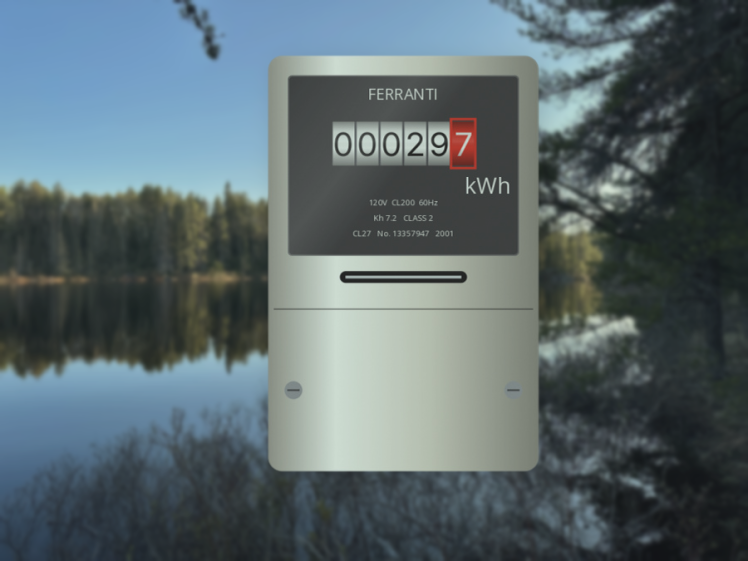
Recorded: 29.7 kWh
